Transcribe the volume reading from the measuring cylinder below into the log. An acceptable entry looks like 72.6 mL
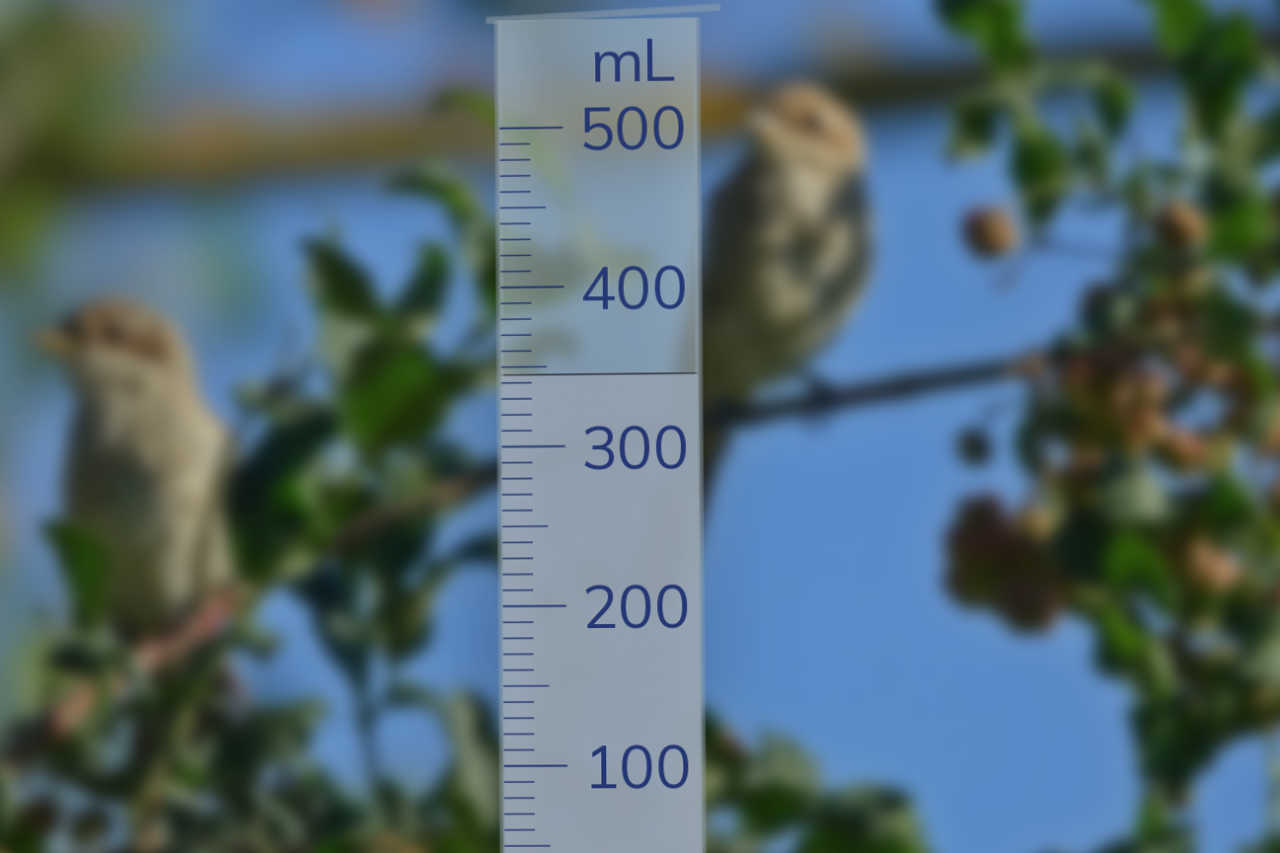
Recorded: 345 mL
